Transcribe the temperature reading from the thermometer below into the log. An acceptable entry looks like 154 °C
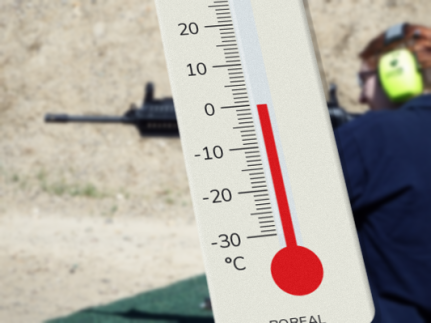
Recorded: 0 °C
